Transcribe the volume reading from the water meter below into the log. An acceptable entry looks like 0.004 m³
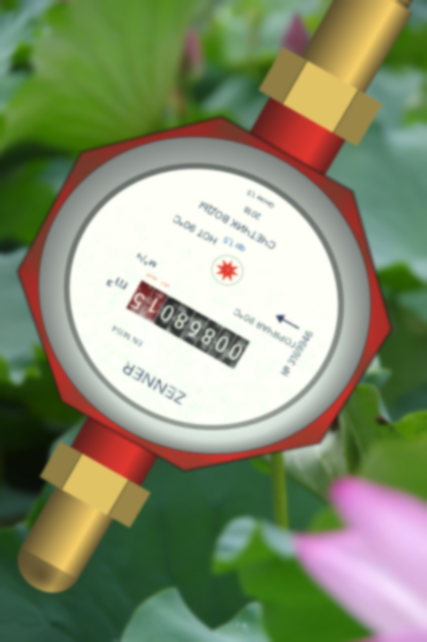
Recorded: 8680.15 m³
